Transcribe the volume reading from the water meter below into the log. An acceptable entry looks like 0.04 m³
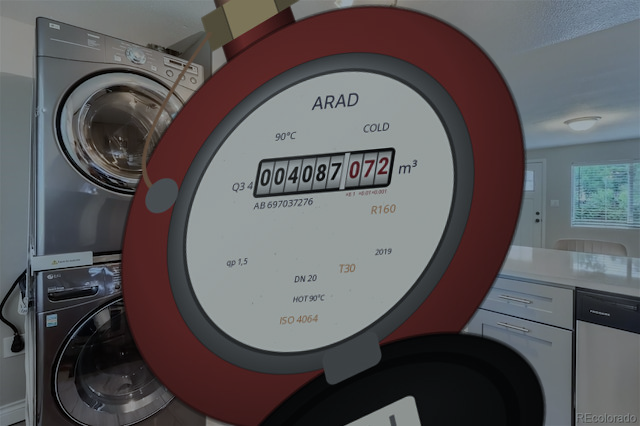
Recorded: 4087.072 m³
